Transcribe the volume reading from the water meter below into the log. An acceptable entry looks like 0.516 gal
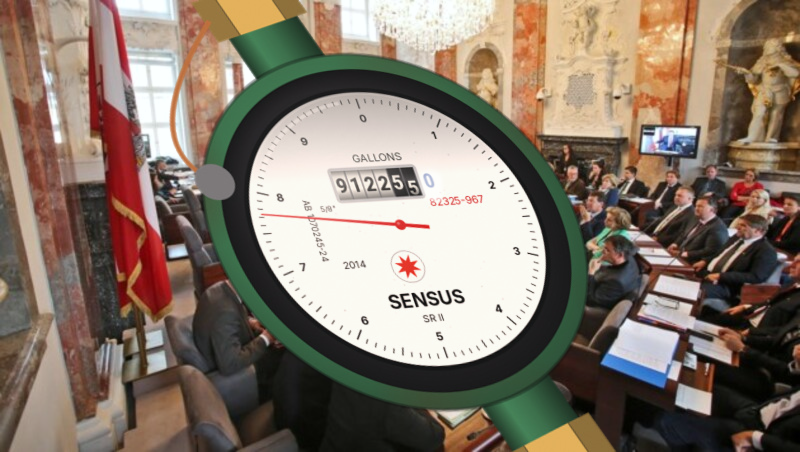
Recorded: 9122547.7 gal
